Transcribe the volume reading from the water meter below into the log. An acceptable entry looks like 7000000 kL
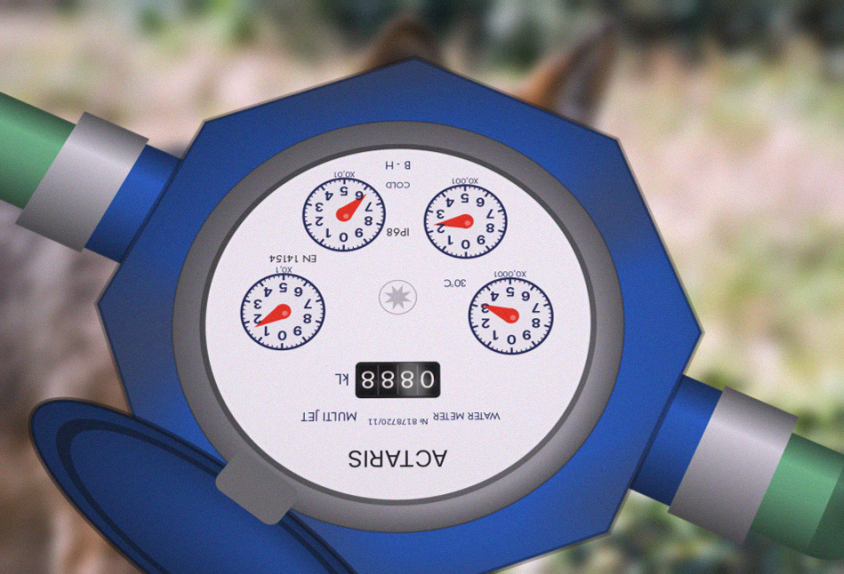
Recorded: 888.1623 kL
